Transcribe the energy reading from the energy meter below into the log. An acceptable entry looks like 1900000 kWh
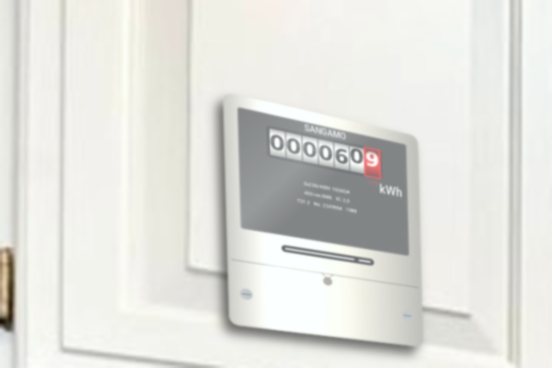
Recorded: 60.9 kWh
